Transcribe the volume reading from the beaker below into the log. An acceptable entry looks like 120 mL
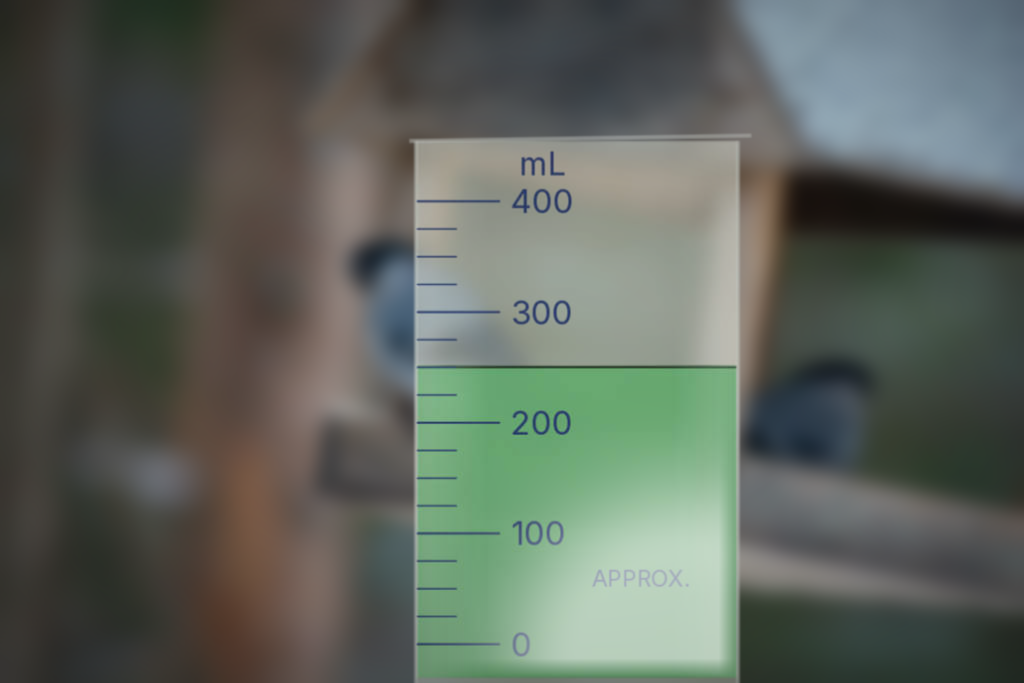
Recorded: 250 mL
